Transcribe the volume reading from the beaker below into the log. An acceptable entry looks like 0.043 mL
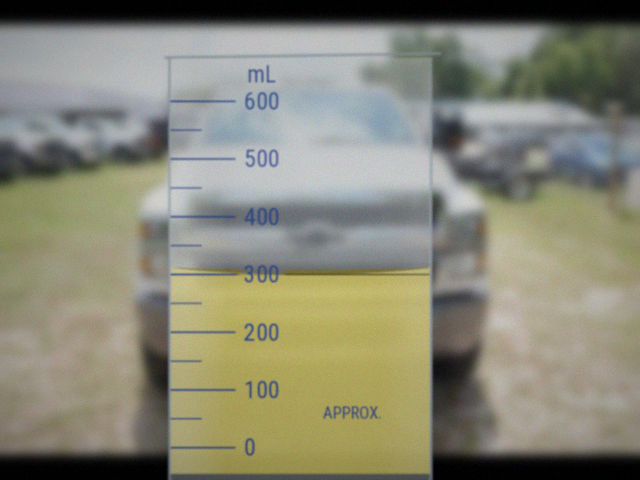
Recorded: 300 mL
